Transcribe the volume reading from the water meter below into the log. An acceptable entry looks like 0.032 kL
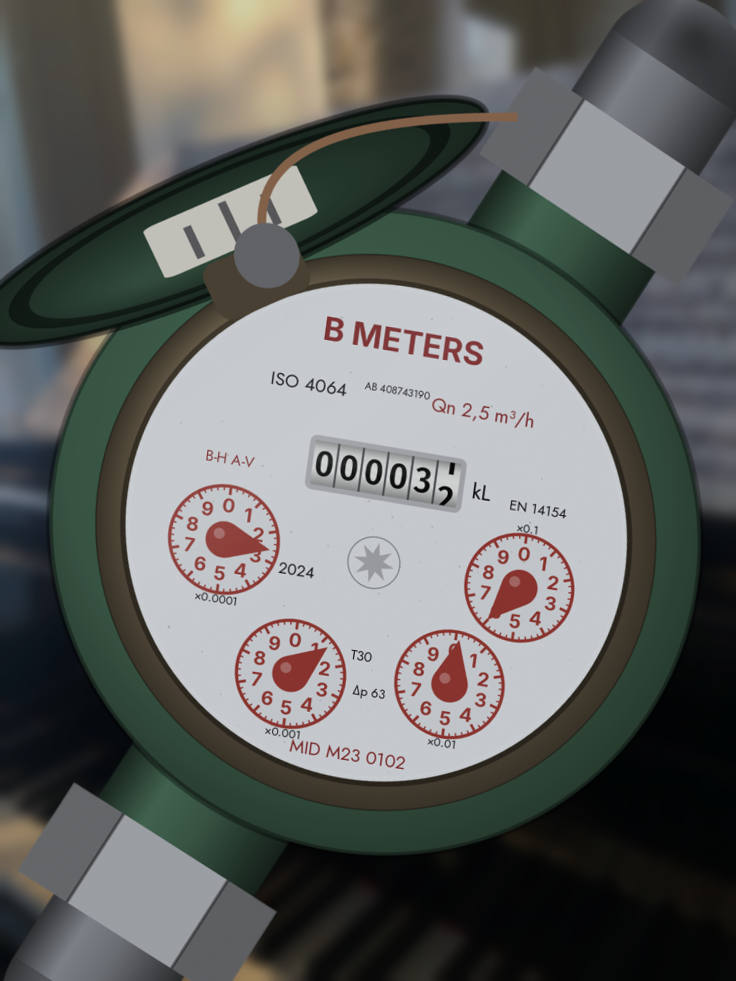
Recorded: 31.6012 kL
